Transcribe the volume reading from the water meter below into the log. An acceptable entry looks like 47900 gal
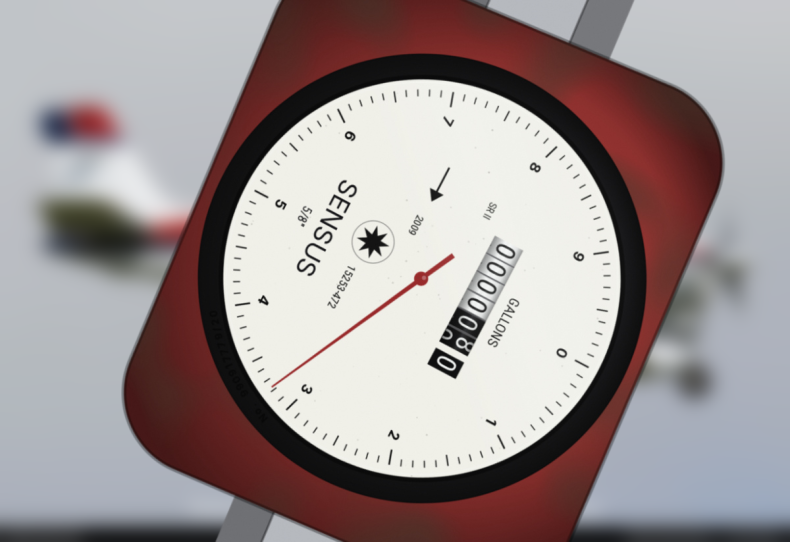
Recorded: 83.2 gal
